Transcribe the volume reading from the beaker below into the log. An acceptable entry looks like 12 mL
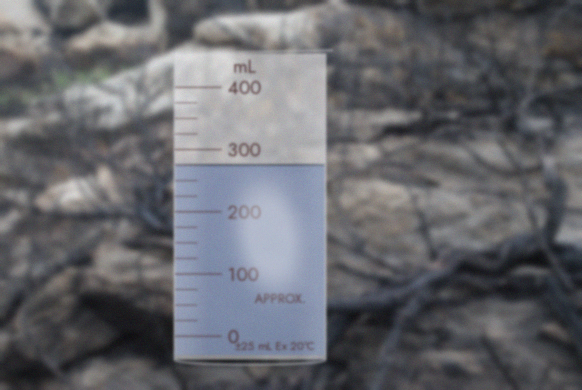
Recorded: 275 mL
